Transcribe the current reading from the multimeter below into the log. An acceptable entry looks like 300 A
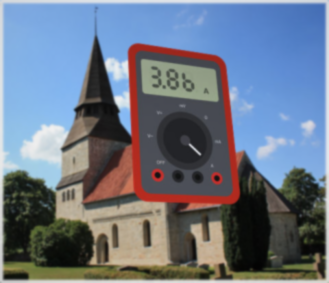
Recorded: 3.86 A
